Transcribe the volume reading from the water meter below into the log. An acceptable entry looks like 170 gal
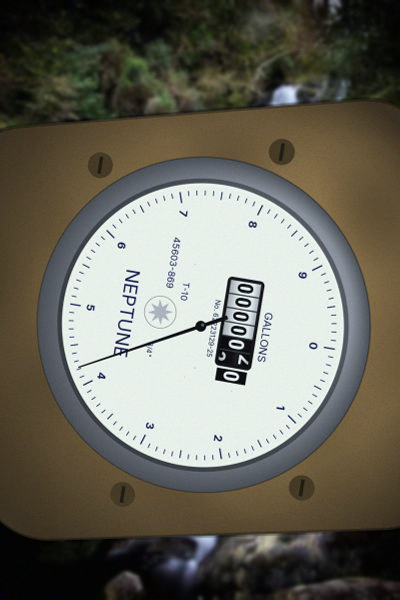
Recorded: 24.2 gal
